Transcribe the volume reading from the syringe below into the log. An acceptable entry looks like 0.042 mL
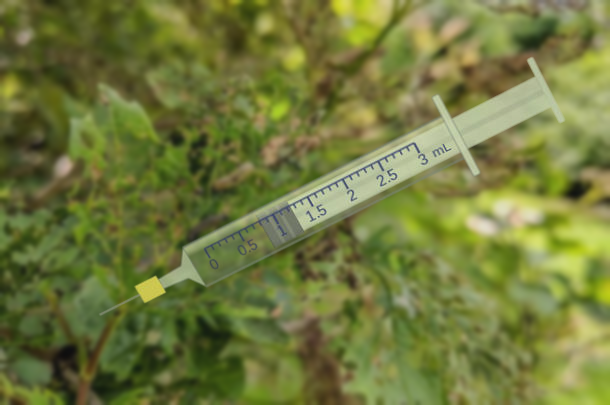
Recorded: 0.8 mL
